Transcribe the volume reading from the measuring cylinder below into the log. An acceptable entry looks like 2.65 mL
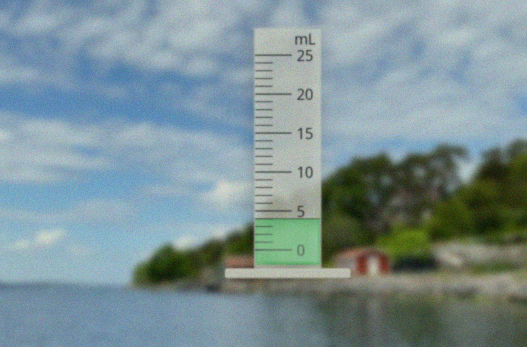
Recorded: 4 mL
